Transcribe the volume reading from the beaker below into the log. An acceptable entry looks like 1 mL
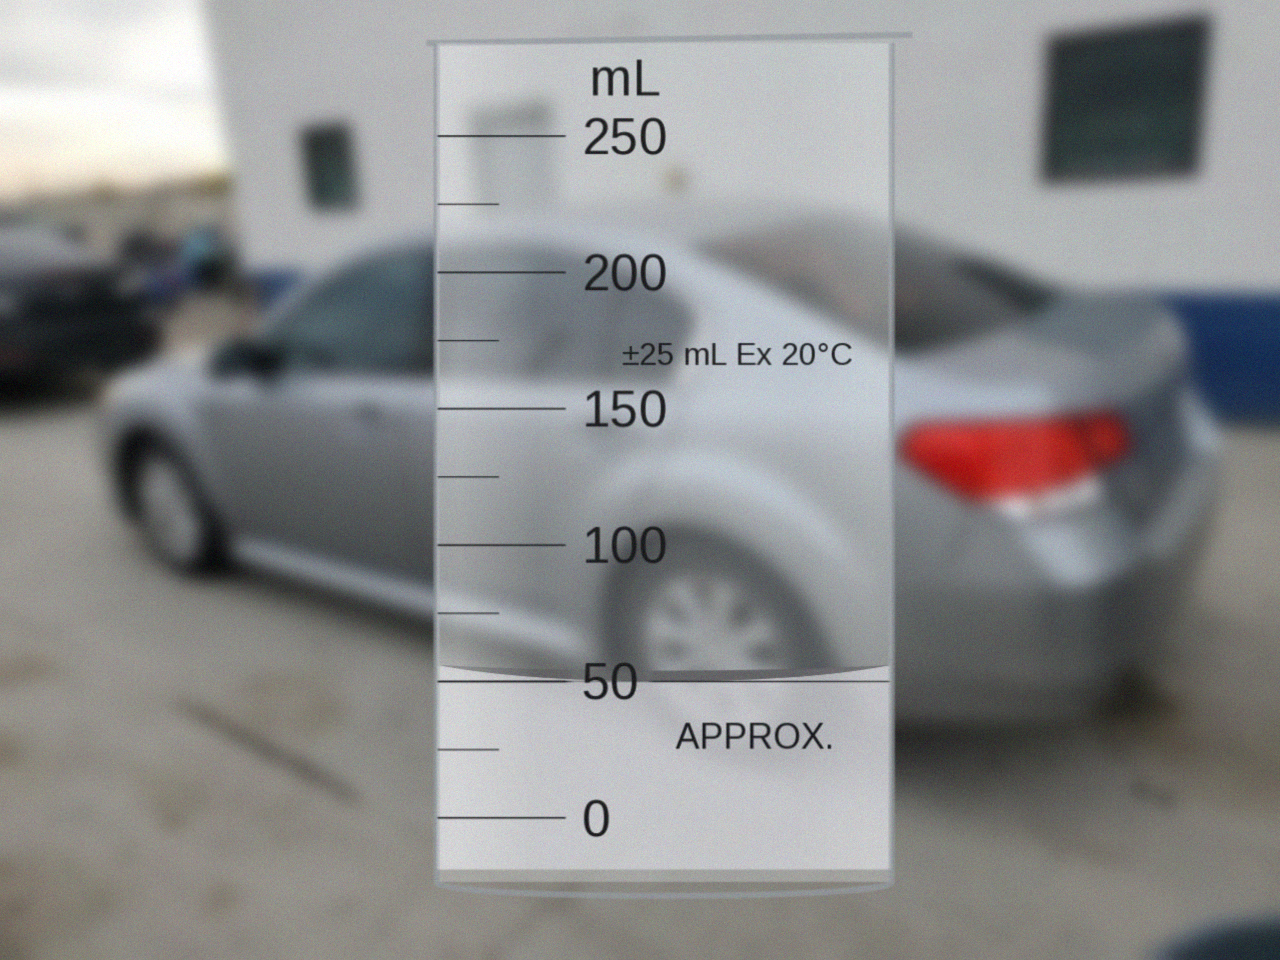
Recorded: 50 mL
